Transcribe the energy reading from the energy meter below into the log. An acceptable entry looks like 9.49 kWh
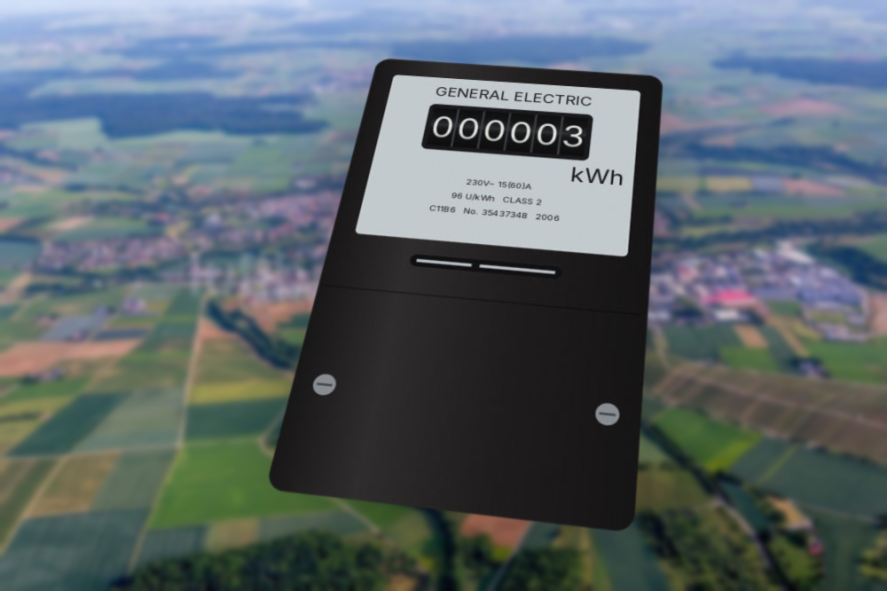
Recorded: 3 kWh
